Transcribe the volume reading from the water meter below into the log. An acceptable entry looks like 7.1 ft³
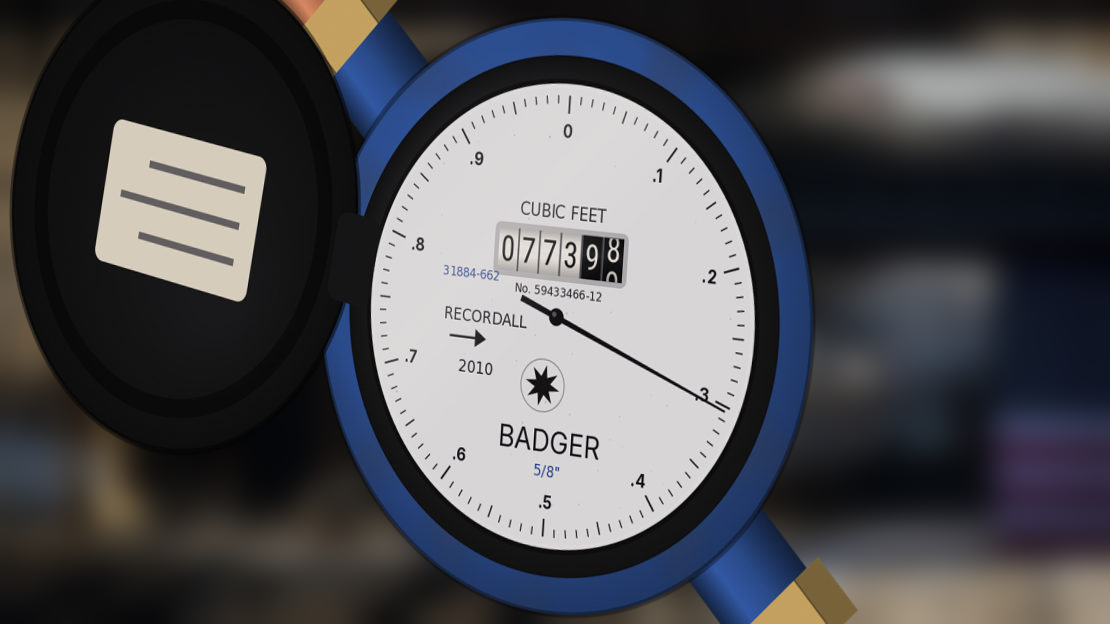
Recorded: 77398.30 ft³
